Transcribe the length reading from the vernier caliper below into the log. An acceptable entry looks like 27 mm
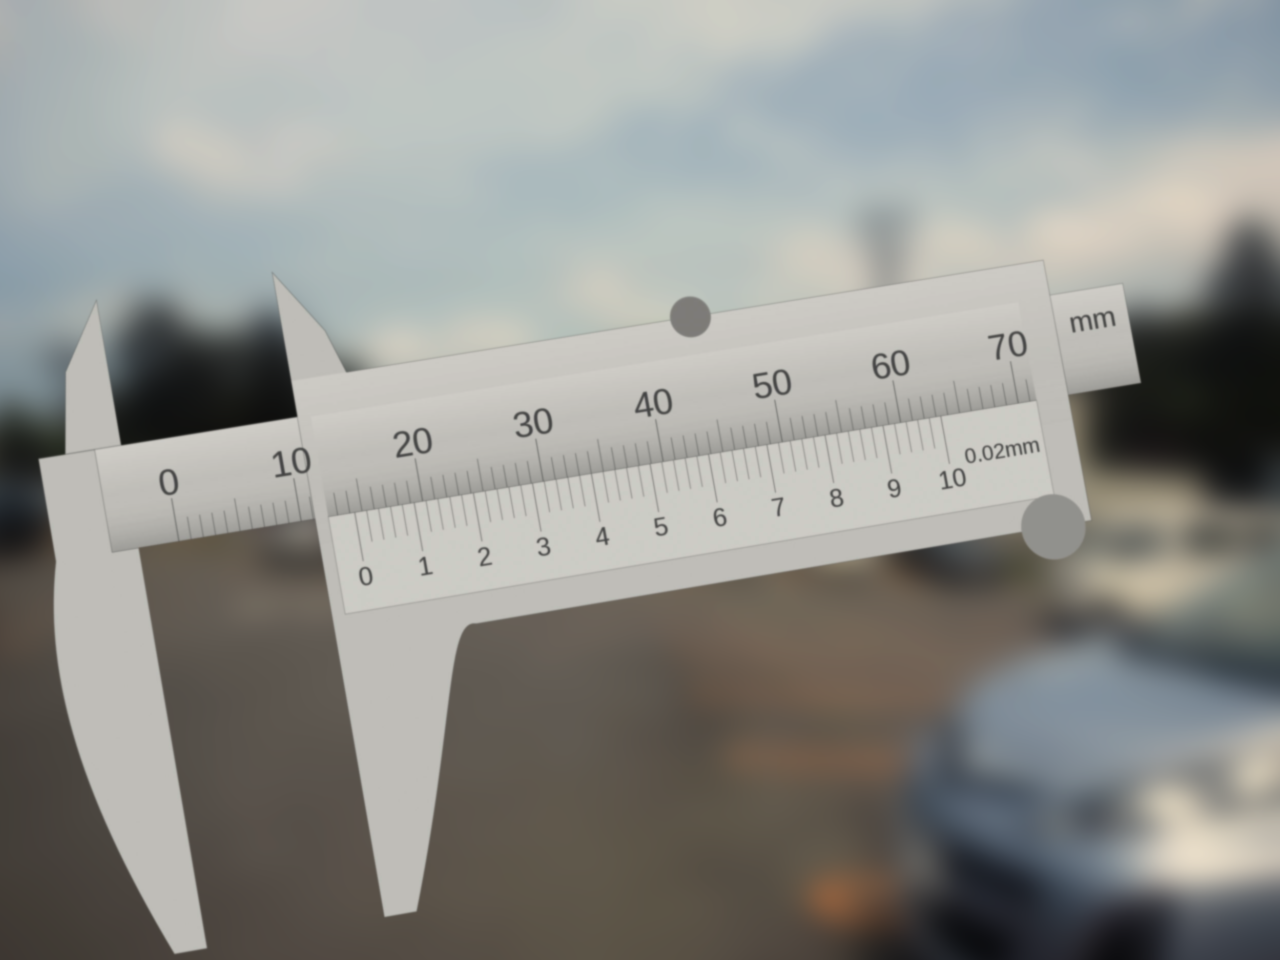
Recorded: 14.4 mm
